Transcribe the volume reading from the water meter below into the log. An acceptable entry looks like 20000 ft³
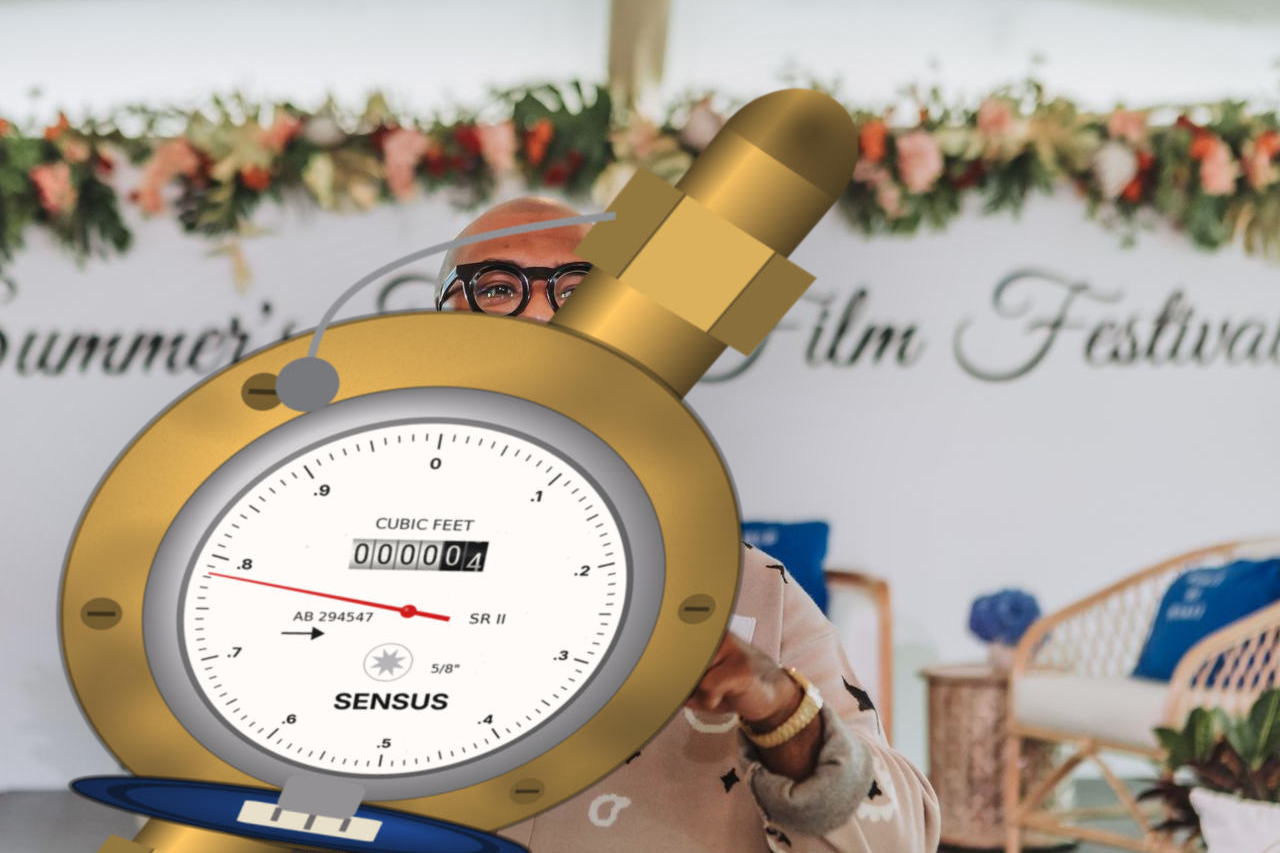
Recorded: 3.78 ft³
